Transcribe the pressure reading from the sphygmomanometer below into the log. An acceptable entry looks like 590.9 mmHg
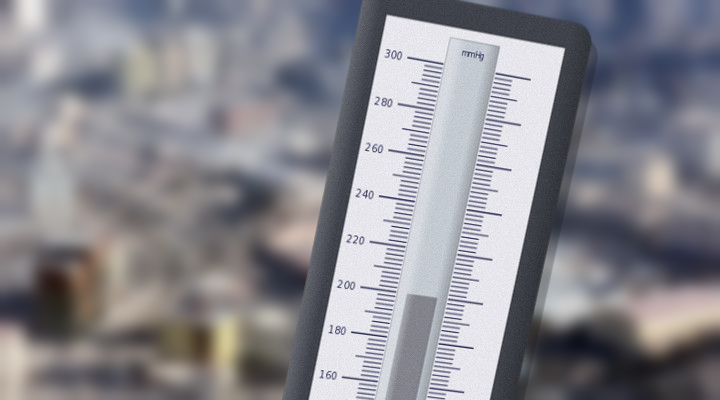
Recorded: 200 mmHg
